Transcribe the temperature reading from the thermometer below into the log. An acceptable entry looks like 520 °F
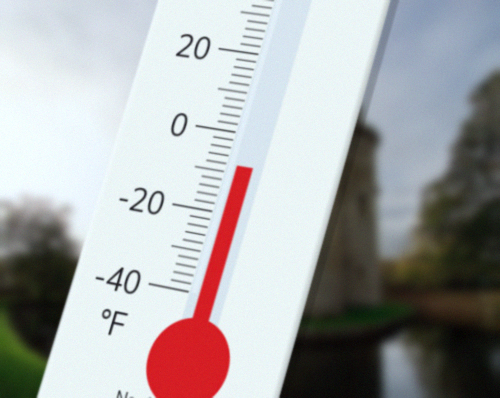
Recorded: -8 °F
